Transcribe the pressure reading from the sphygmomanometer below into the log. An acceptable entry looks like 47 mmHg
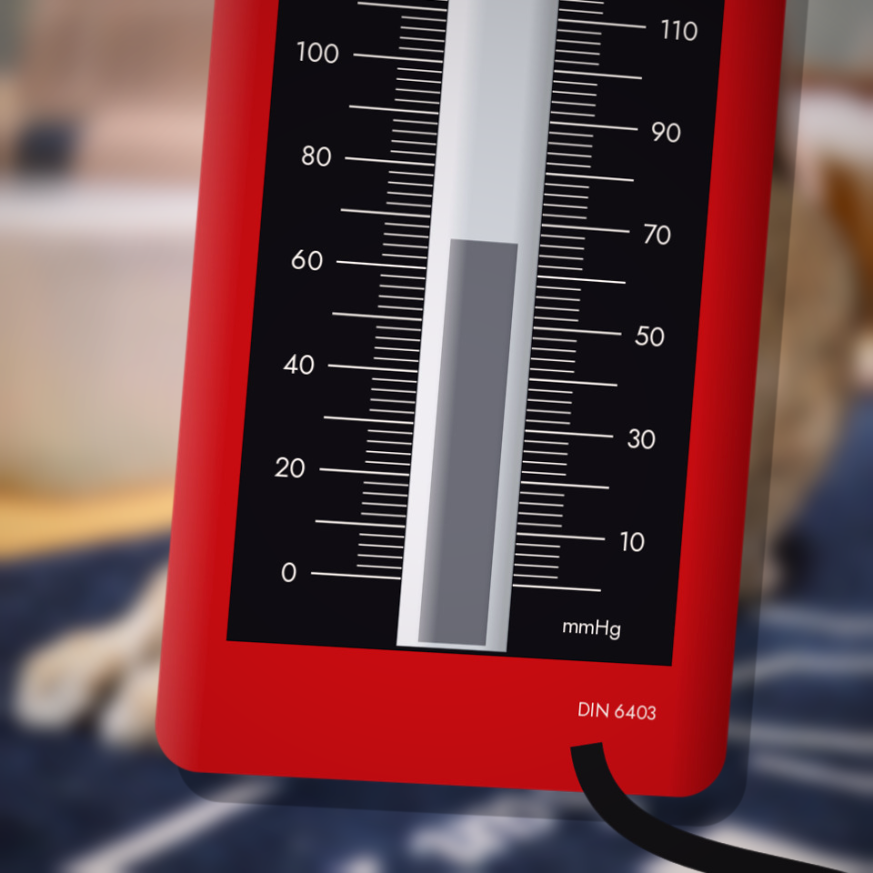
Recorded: 66 mmHg
